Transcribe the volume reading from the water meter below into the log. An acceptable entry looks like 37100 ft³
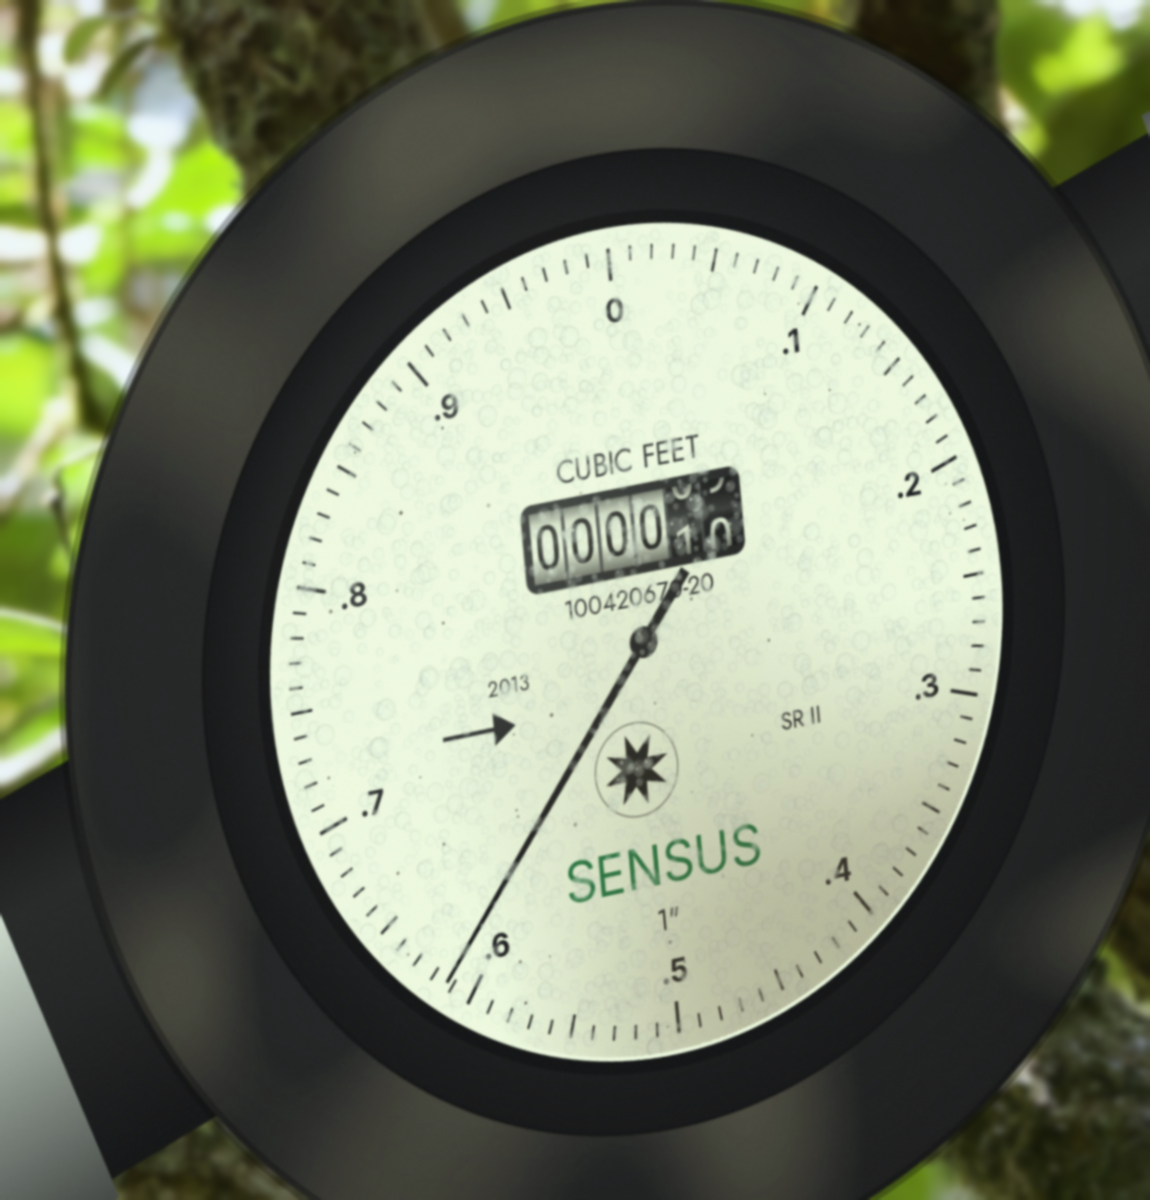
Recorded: 9.61 ft³
